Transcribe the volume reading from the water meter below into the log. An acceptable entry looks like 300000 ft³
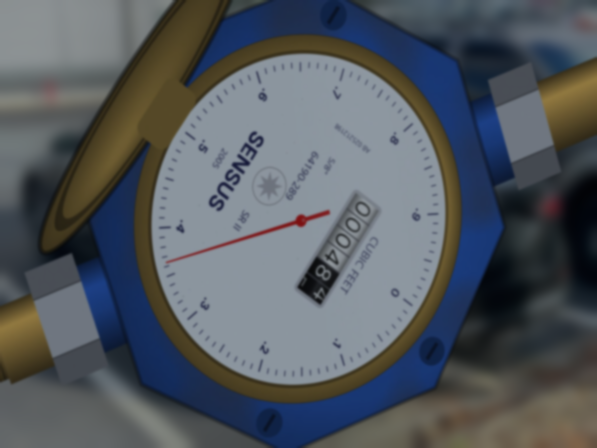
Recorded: 484.36 ft³
